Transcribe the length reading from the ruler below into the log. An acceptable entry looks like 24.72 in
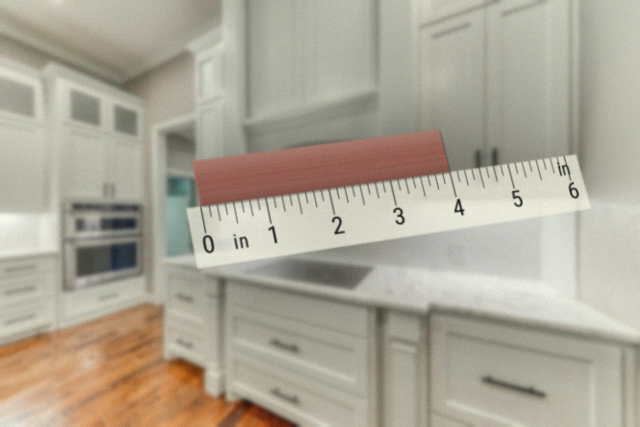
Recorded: 4 in
